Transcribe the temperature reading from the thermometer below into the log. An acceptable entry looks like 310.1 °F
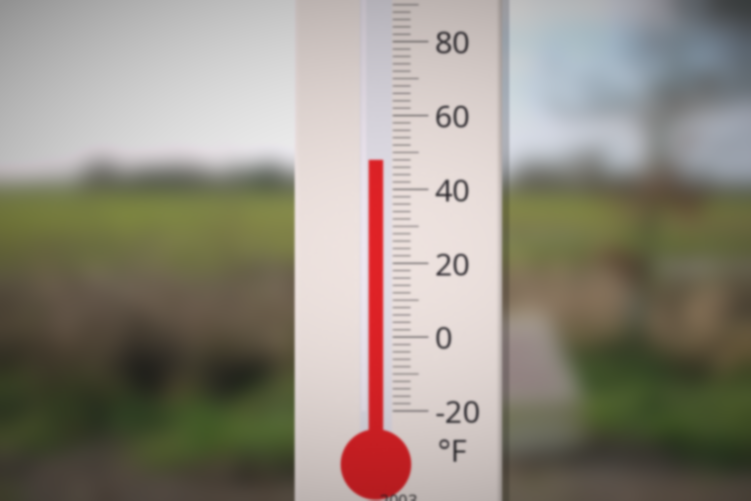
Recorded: 48 °F
